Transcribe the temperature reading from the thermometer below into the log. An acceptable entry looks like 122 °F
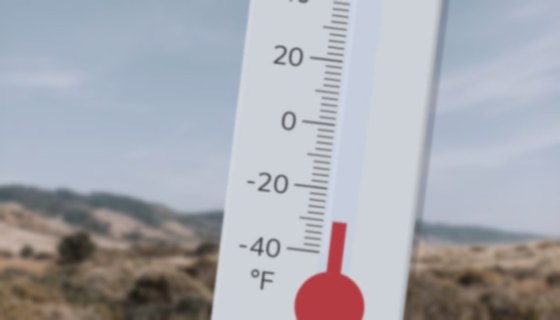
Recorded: -30 °F
